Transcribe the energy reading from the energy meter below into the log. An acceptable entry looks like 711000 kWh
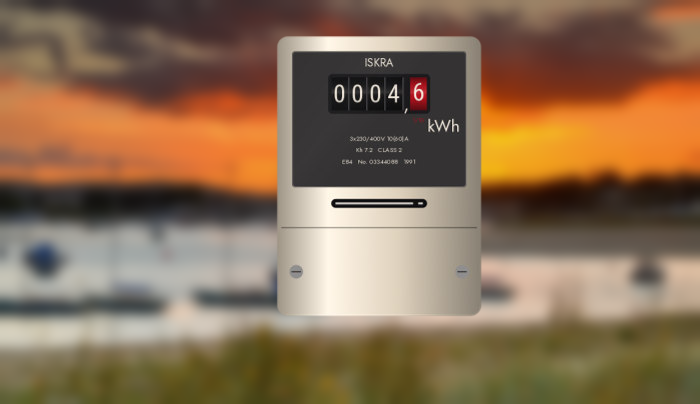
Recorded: 4.6 kWh
